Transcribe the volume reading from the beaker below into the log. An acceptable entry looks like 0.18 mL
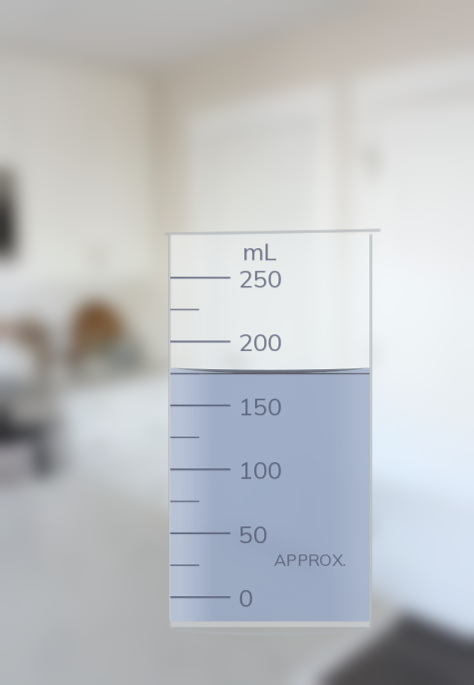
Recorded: 175 mL
